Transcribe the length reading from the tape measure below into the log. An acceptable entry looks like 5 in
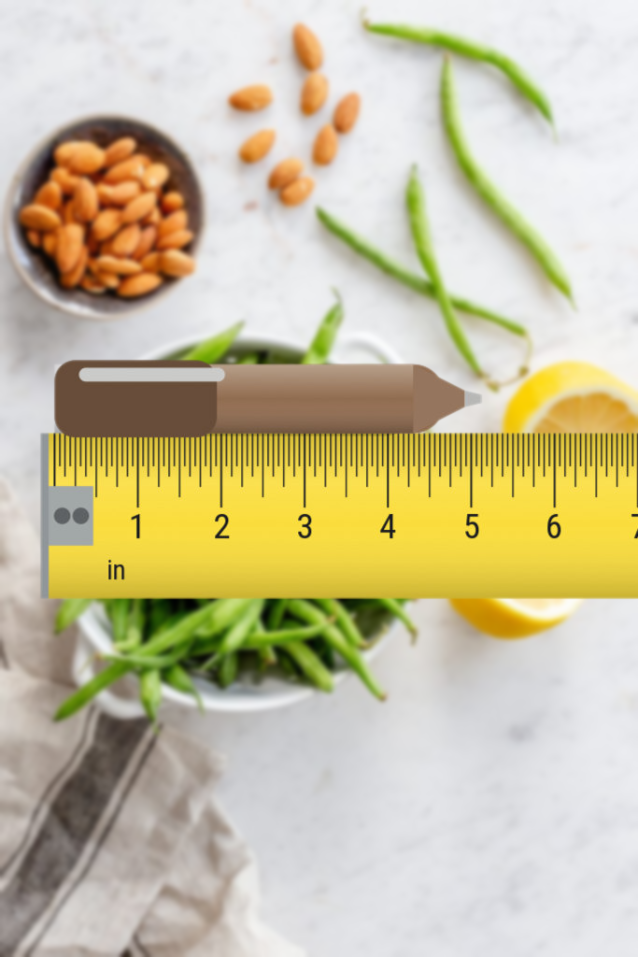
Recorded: 5.125 in
